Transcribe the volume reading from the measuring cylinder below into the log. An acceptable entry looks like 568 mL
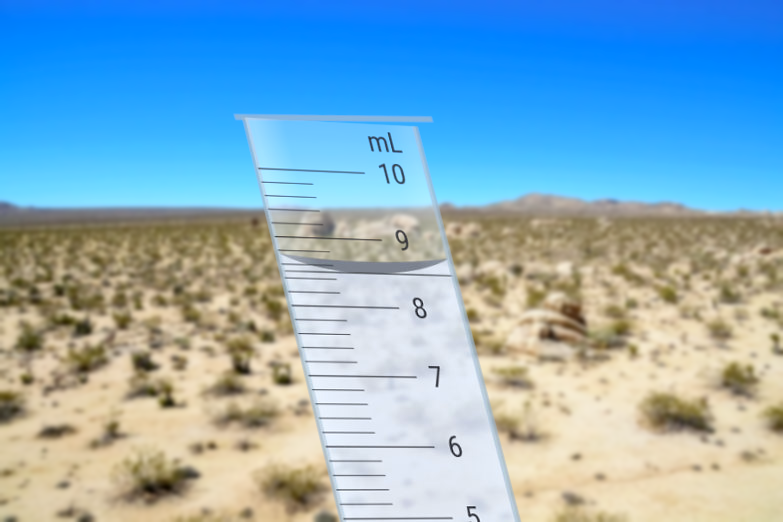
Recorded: 8.5 mL
